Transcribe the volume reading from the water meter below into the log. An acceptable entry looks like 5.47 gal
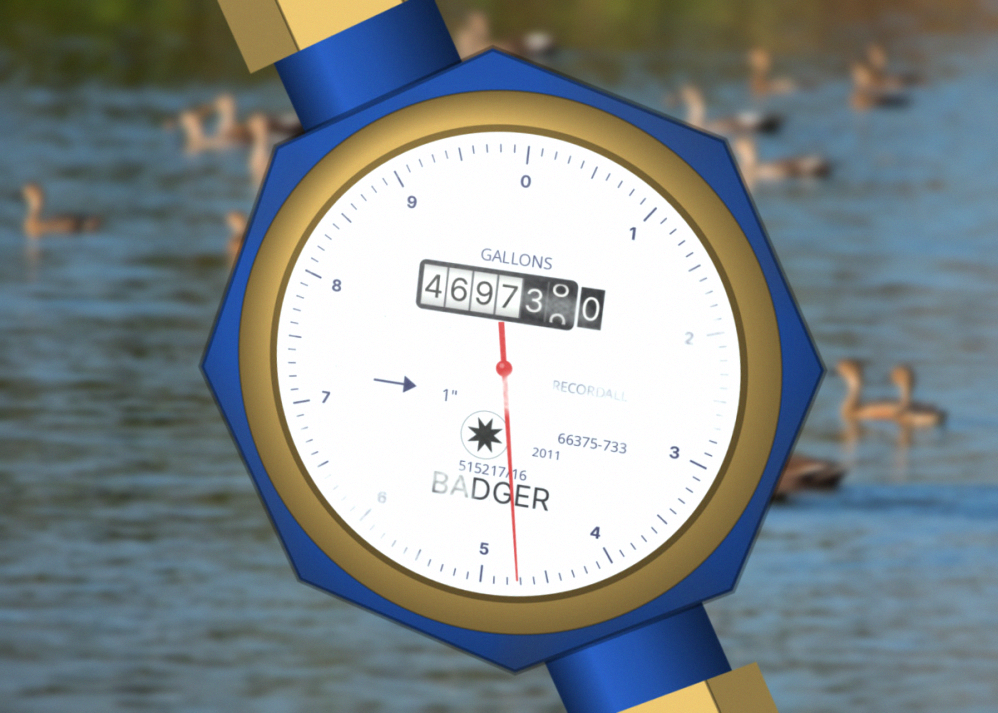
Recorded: 4697384.7 gal
